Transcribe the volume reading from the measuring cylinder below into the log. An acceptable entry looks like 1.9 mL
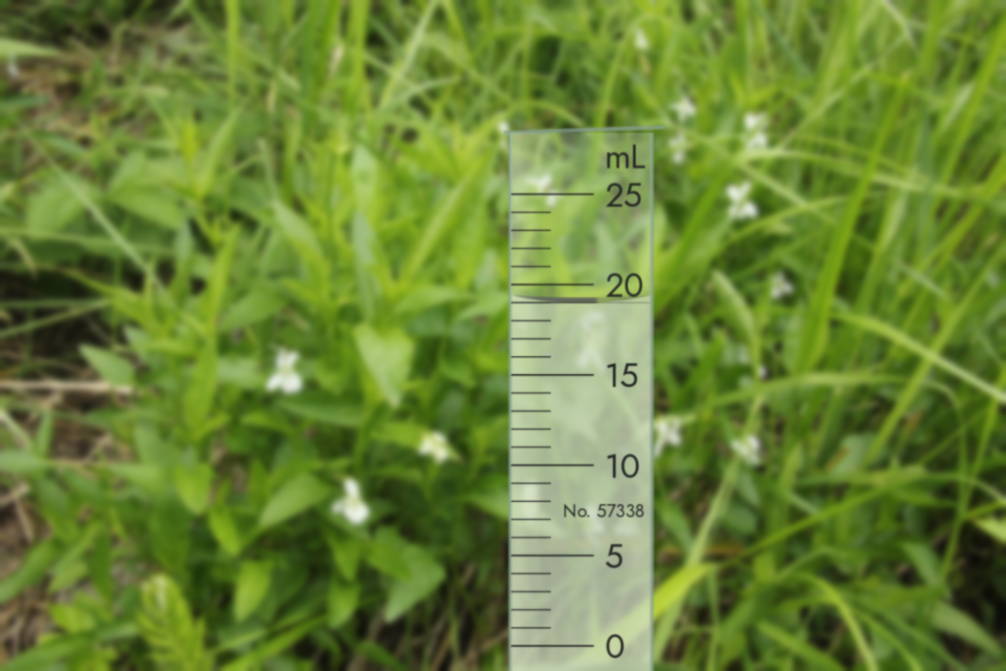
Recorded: 19 mL
